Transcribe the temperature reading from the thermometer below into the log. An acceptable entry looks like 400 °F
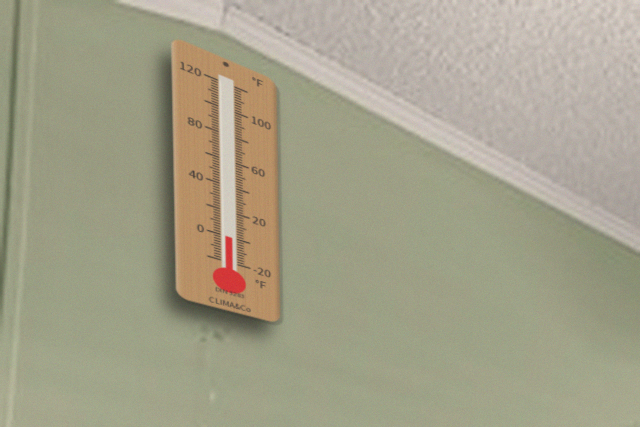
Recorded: 0 °F
